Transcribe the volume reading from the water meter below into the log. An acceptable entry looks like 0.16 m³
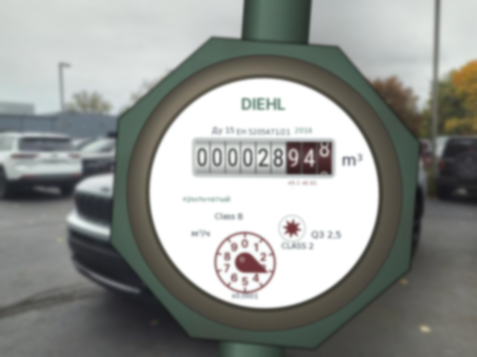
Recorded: 28.9483 m³
